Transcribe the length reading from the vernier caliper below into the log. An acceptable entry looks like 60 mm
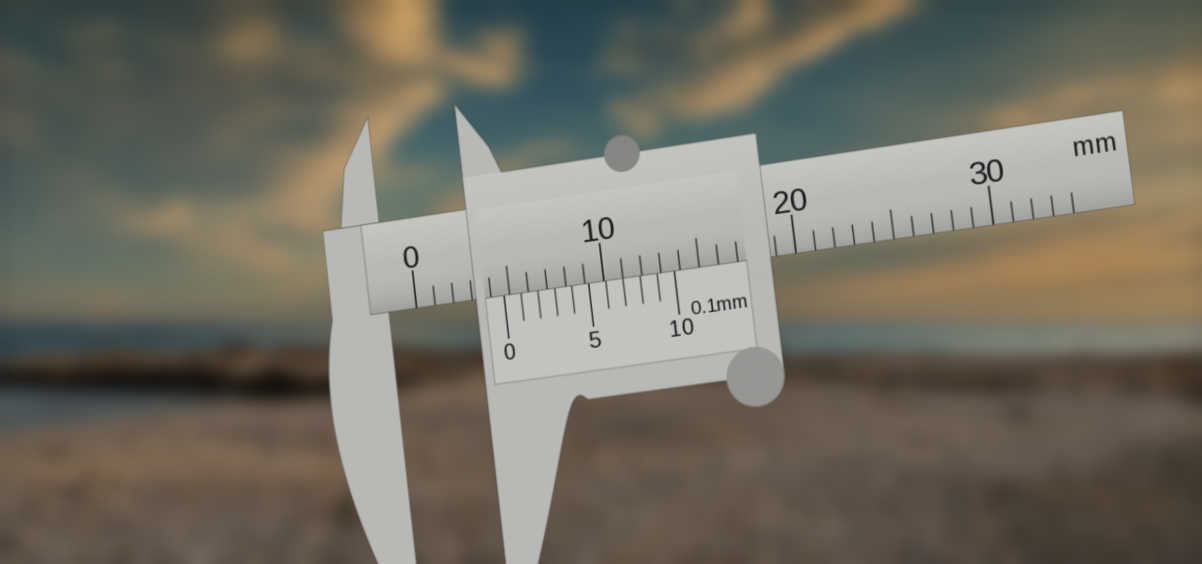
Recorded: 4.7 mm
